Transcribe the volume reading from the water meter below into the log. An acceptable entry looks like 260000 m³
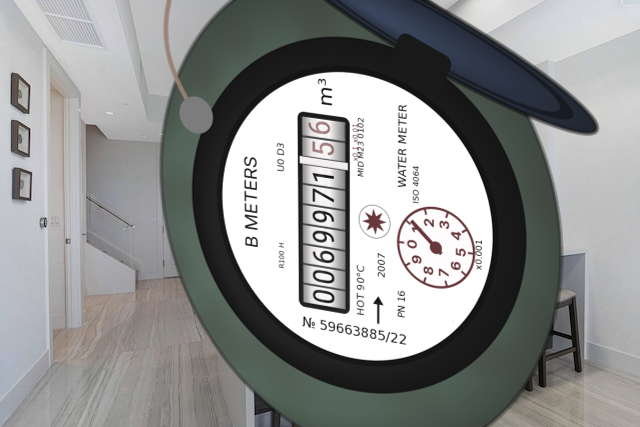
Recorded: 69971.561 m³
